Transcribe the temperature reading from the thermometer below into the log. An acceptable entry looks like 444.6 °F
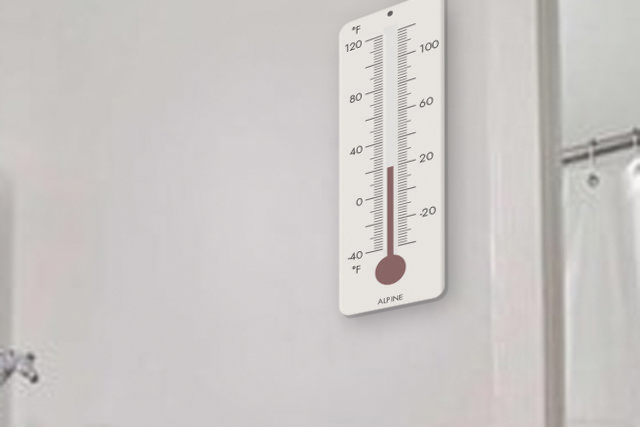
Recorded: 20 °F
